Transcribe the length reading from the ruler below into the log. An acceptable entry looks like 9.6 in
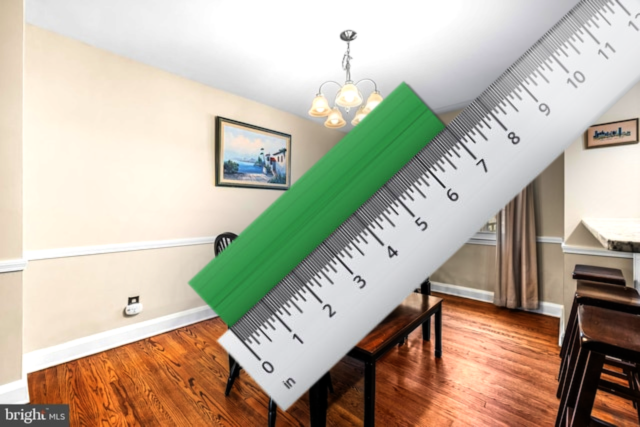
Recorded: 7 in
